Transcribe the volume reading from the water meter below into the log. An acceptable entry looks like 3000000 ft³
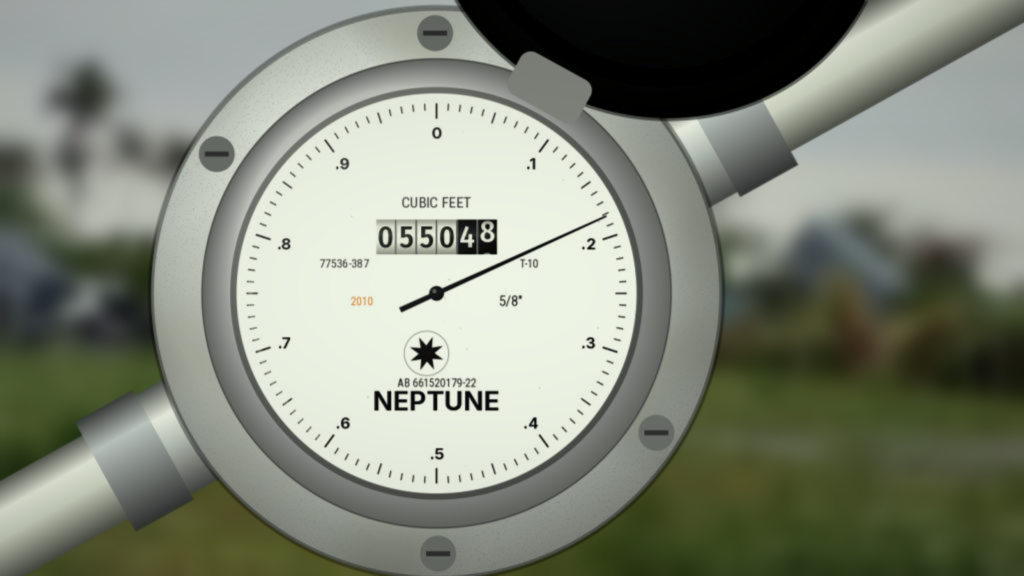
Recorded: 55048.18 ft³
